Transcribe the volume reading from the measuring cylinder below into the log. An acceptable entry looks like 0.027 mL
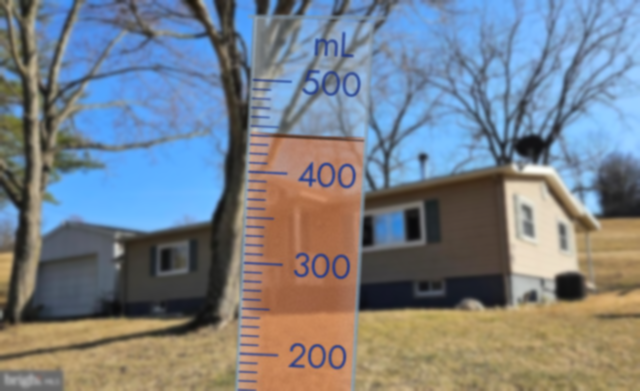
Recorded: 440 mL
